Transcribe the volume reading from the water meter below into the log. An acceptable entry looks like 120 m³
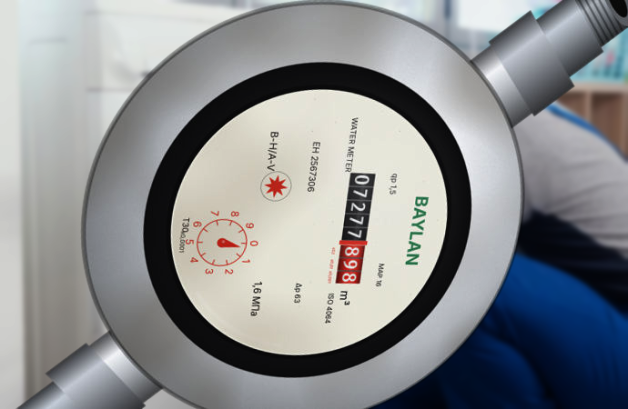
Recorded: 7277.8980 m³
